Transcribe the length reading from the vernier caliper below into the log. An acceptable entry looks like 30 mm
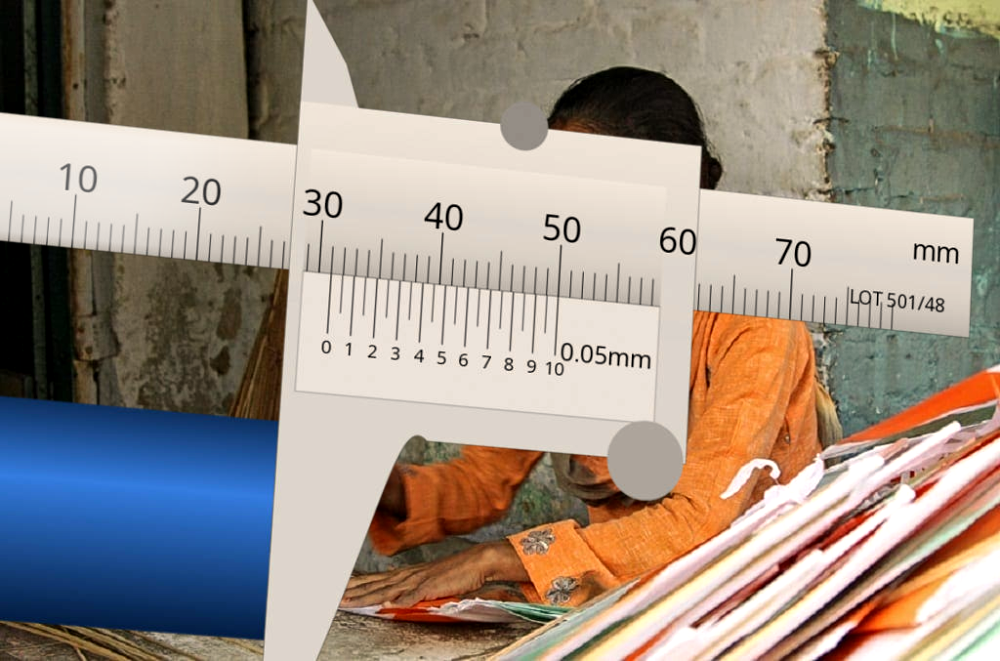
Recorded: 31.0 mm
